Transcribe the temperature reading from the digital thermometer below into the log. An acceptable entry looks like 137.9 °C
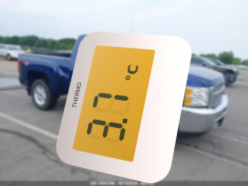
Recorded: 3.7 °C
